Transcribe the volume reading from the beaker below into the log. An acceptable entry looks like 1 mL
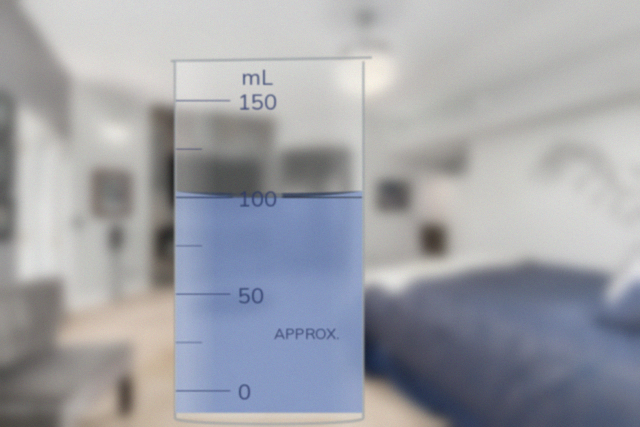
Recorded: 100 mL
